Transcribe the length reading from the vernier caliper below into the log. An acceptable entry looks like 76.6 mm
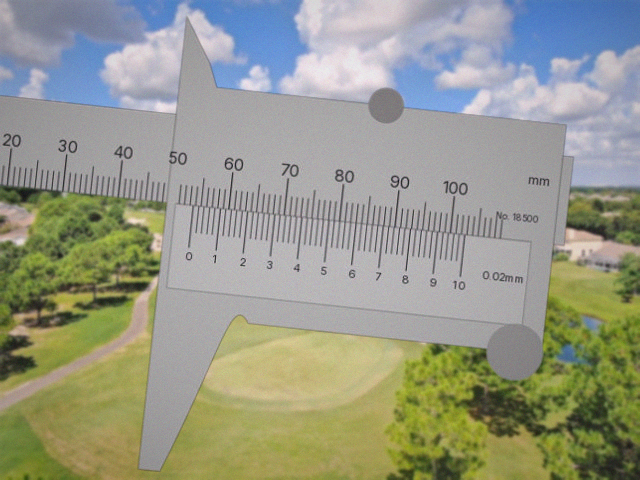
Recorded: 53.6 mm
